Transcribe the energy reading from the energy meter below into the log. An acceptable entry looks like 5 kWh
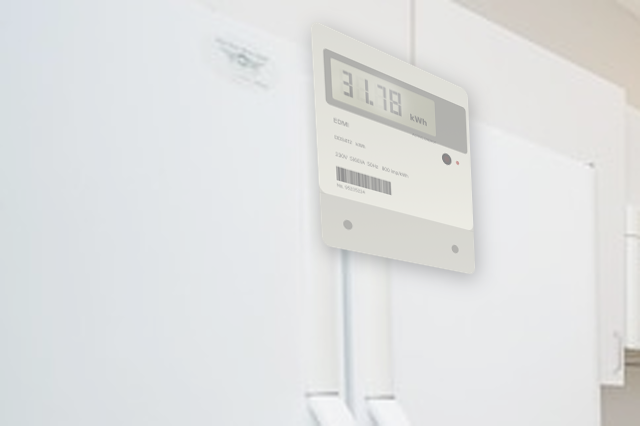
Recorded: 31.78 kWh
